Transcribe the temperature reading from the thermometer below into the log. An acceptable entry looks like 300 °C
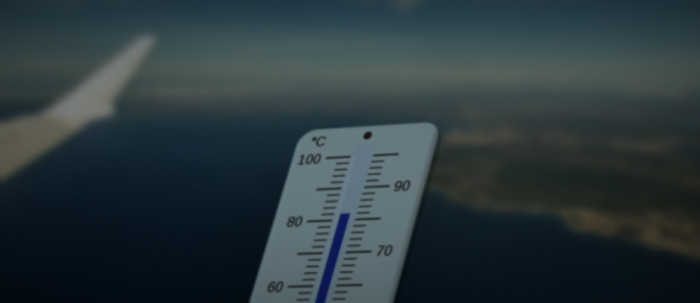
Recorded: 82 °C
